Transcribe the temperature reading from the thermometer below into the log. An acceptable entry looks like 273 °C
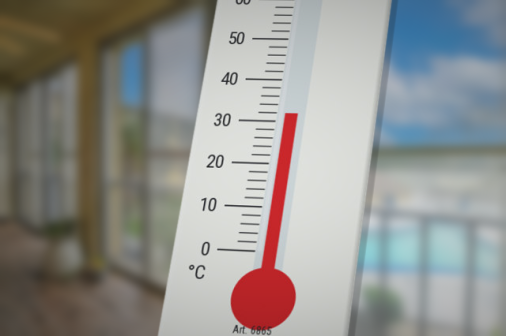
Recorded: 32 °C
